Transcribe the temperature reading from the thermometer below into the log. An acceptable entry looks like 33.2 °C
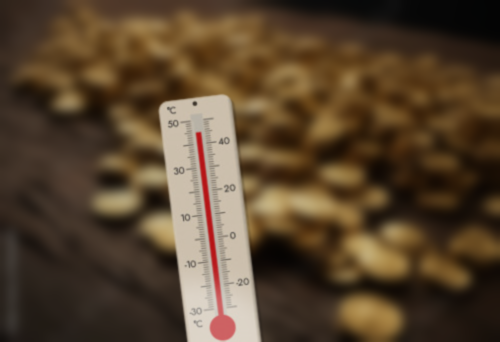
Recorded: 45 °C
